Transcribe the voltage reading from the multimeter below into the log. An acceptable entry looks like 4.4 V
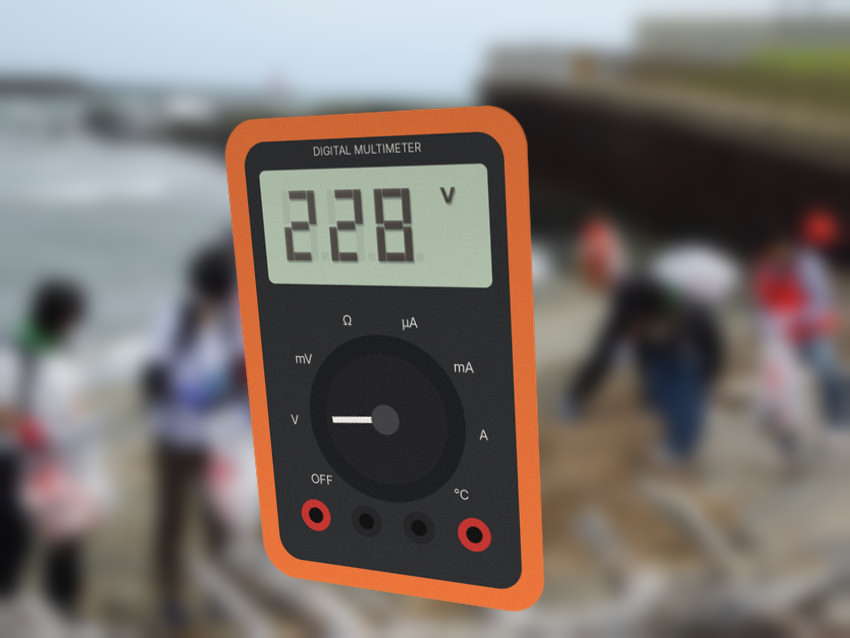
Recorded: 228 V
